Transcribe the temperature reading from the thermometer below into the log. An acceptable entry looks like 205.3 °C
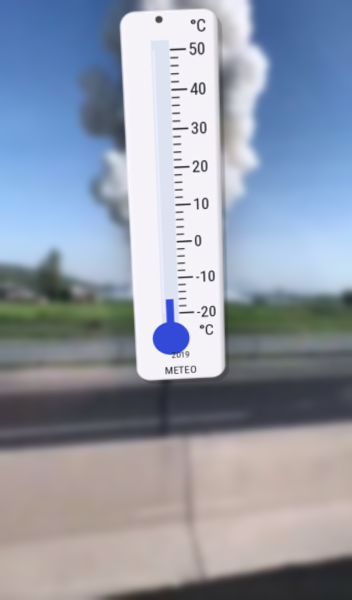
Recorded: -16 °C
